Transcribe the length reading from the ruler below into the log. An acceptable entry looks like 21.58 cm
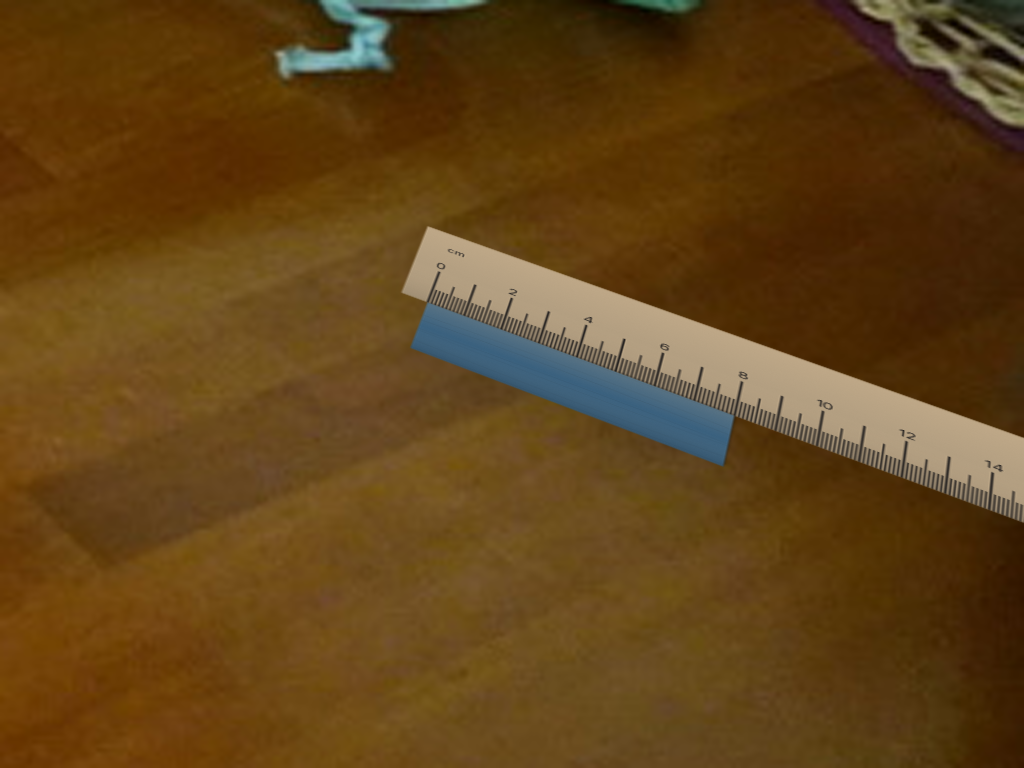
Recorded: 8 cm
